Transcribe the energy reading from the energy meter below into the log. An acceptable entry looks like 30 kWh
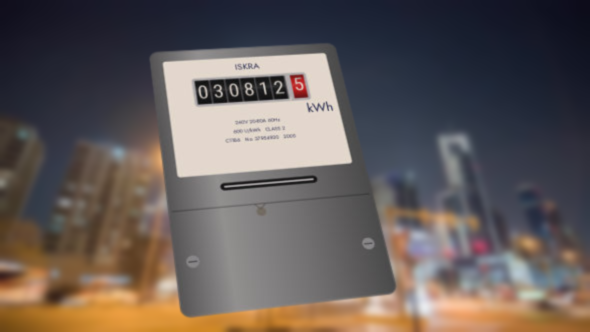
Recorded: 30812.5 kWh
